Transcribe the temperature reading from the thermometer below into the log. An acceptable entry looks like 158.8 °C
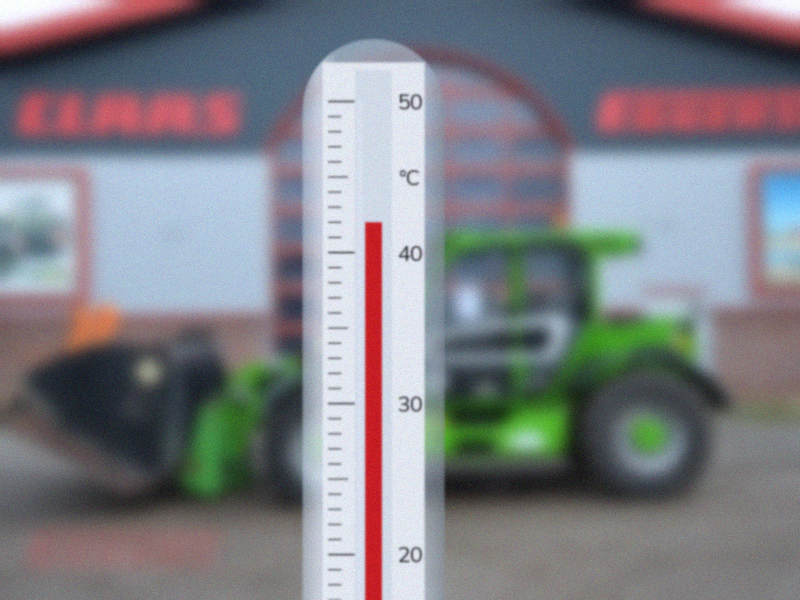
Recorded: 42 °C
